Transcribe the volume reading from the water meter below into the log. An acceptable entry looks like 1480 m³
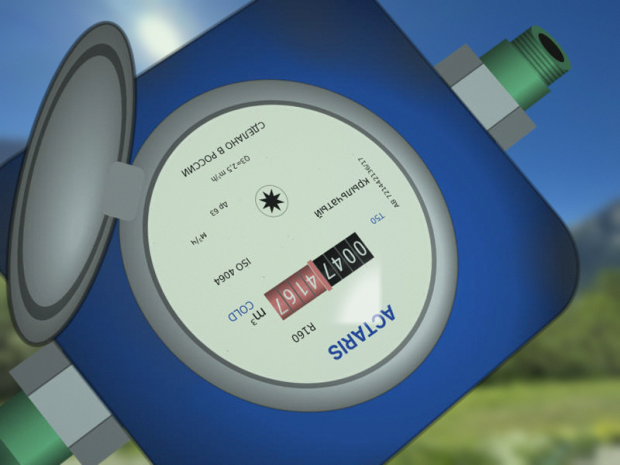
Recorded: 47.4167 m³
